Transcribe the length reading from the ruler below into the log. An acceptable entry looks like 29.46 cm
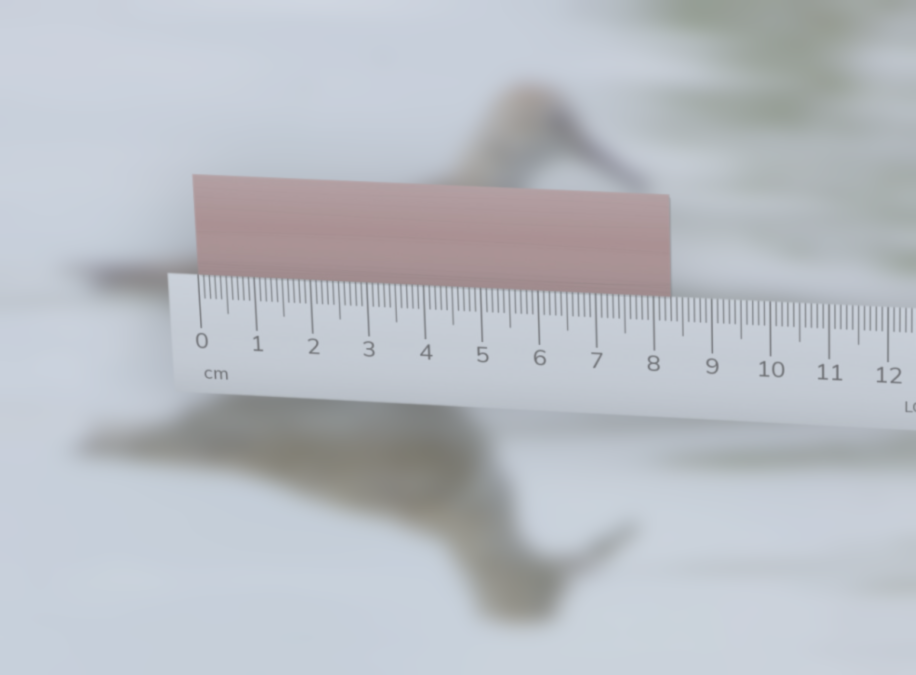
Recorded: 8.3 cm
